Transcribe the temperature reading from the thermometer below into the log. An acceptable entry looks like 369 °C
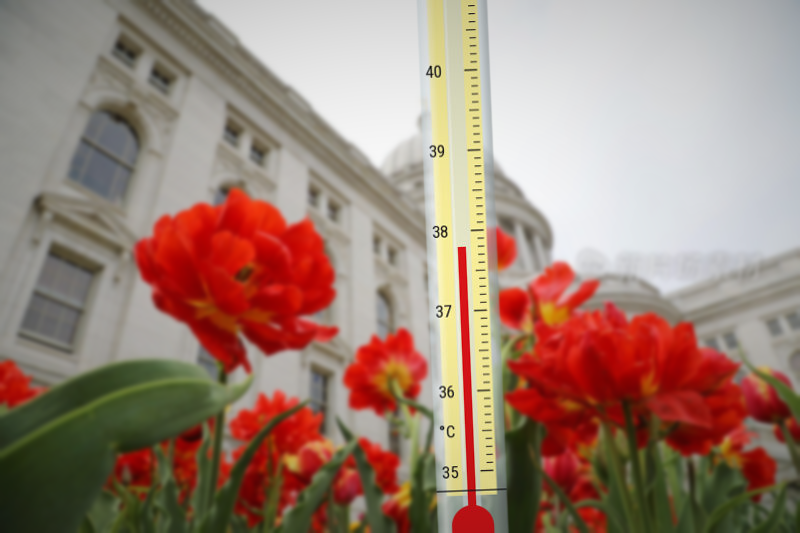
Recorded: 37.8 °C
